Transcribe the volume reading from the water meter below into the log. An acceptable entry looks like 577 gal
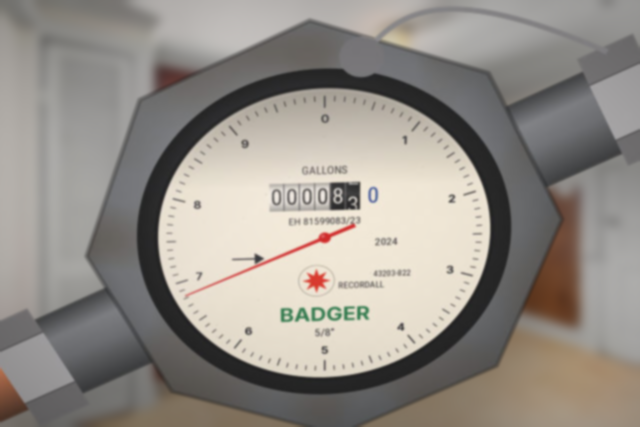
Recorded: 826.8 gal
